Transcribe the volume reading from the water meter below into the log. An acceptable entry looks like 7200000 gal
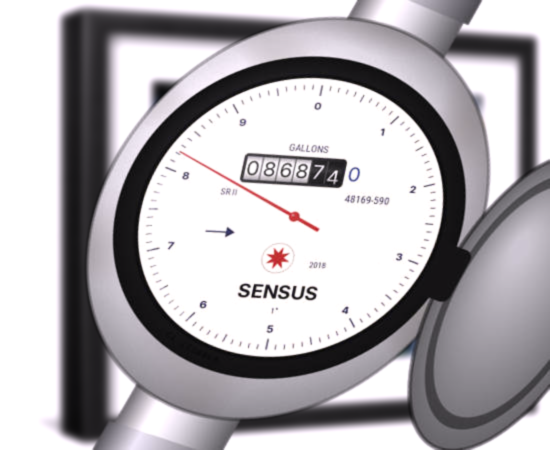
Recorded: 868738.2 gal
